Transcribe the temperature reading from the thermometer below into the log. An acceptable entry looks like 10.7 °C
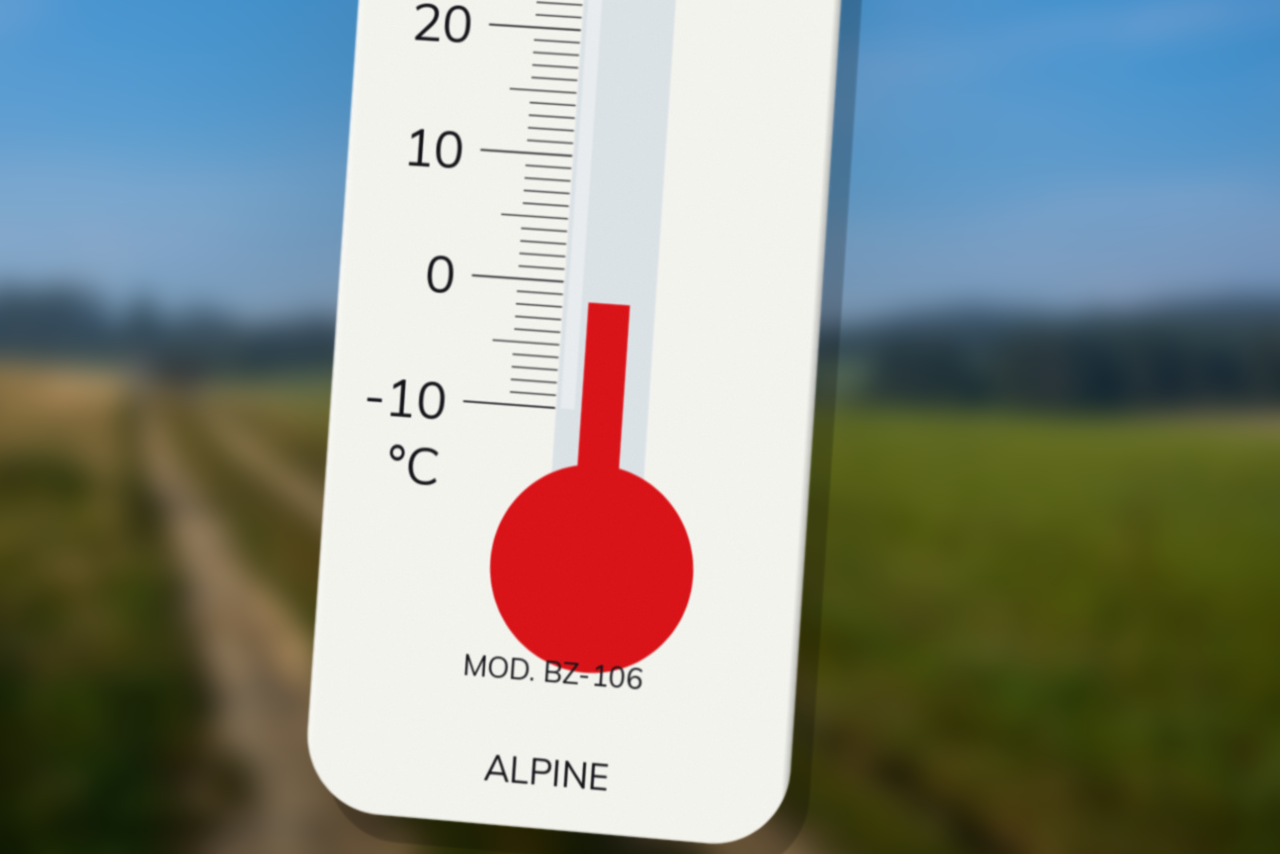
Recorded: -1.5 °C
